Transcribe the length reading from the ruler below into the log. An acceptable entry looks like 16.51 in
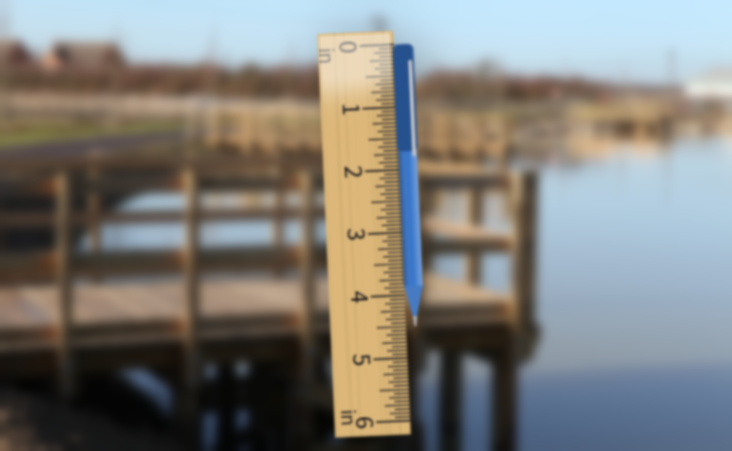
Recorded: 4.5 in
